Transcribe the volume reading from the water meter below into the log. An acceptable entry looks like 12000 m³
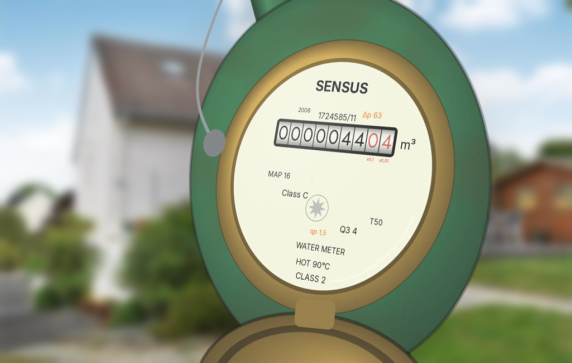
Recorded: 44.04 m³
